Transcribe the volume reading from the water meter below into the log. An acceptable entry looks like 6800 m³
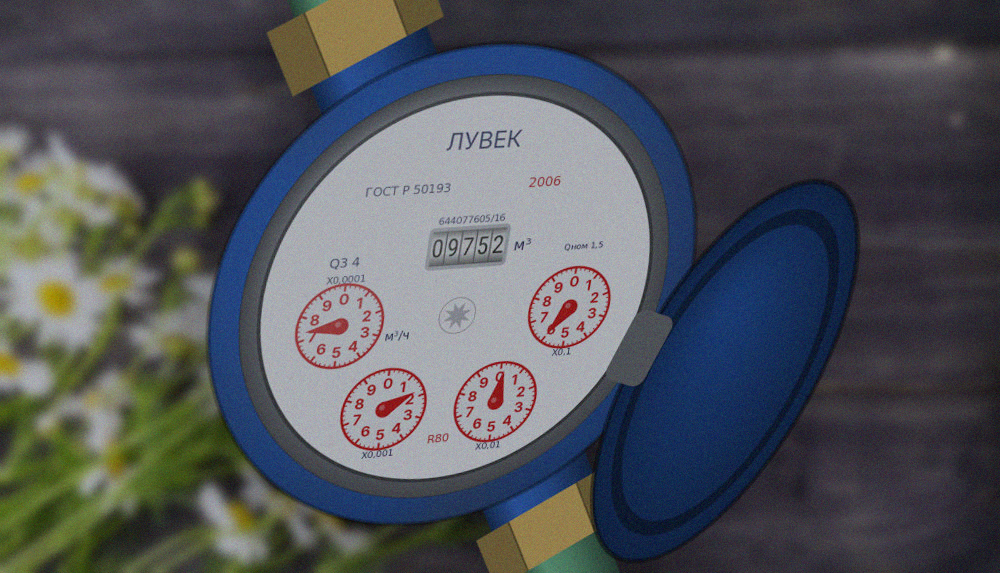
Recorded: 9752.6017 m³
